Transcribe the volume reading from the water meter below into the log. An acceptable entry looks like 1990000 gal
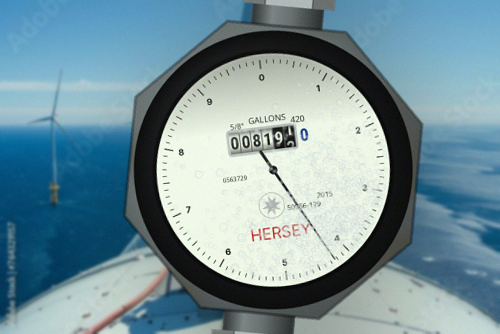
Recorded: 81914.2 gal
